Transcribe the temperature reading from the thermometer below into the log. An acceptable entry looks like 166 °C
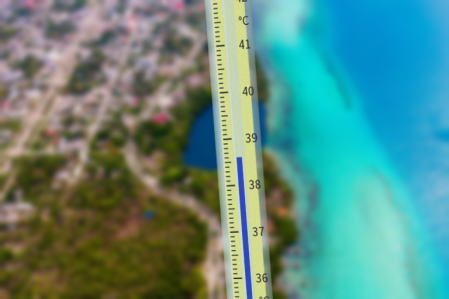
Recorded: 38.6 °C
